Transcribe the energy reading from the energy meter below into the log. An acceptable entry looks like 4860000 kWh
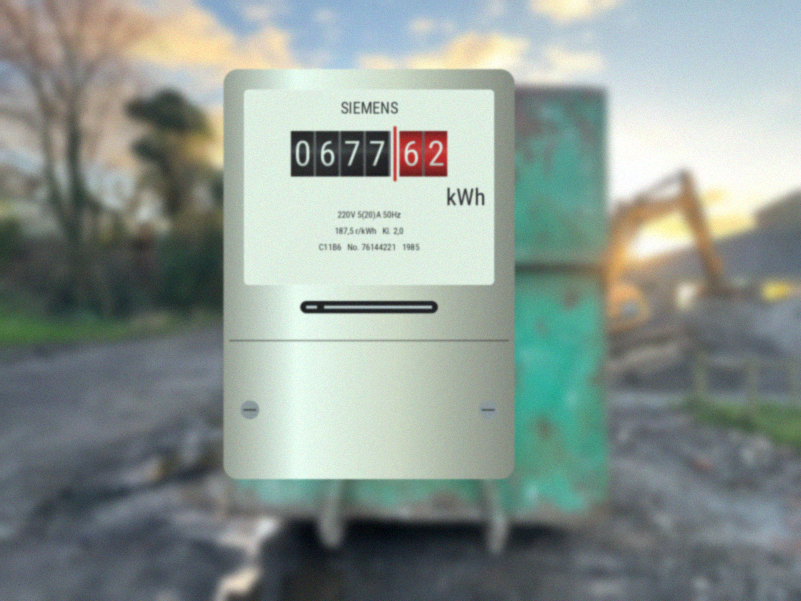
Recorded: 677.62 kWh
